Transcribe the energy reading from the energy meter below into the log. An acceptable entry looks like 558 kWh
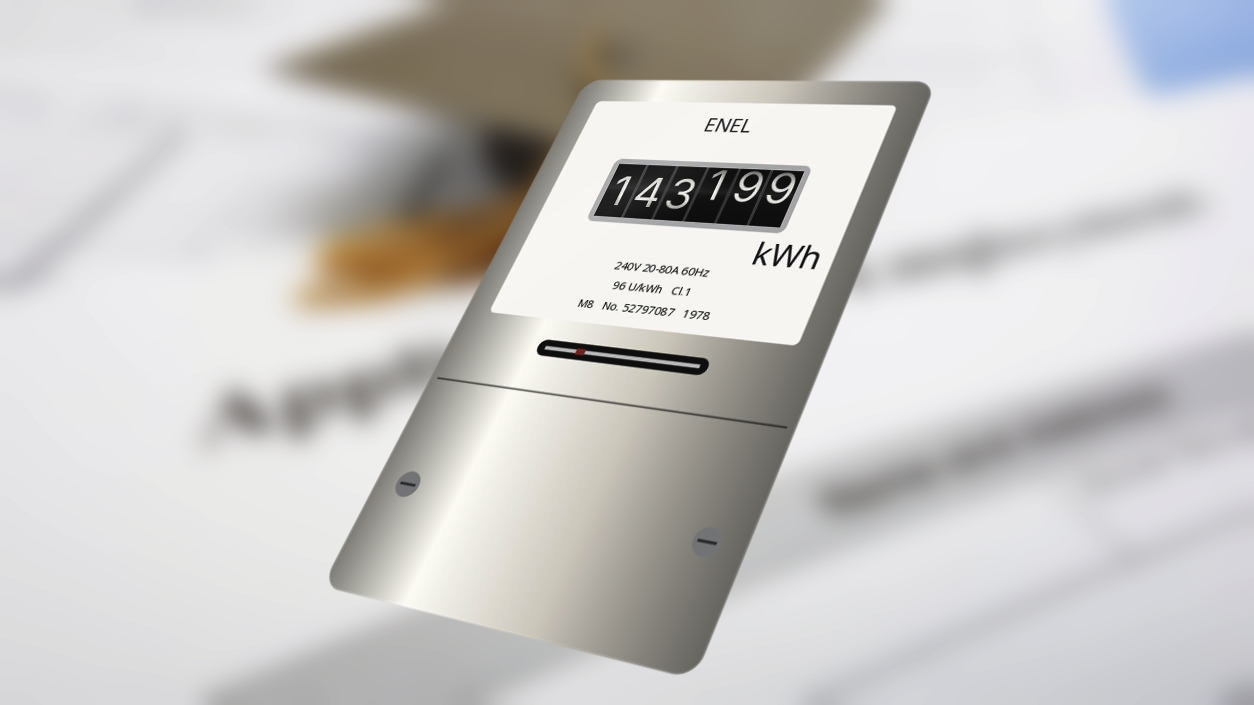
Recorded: 143199 kWh
